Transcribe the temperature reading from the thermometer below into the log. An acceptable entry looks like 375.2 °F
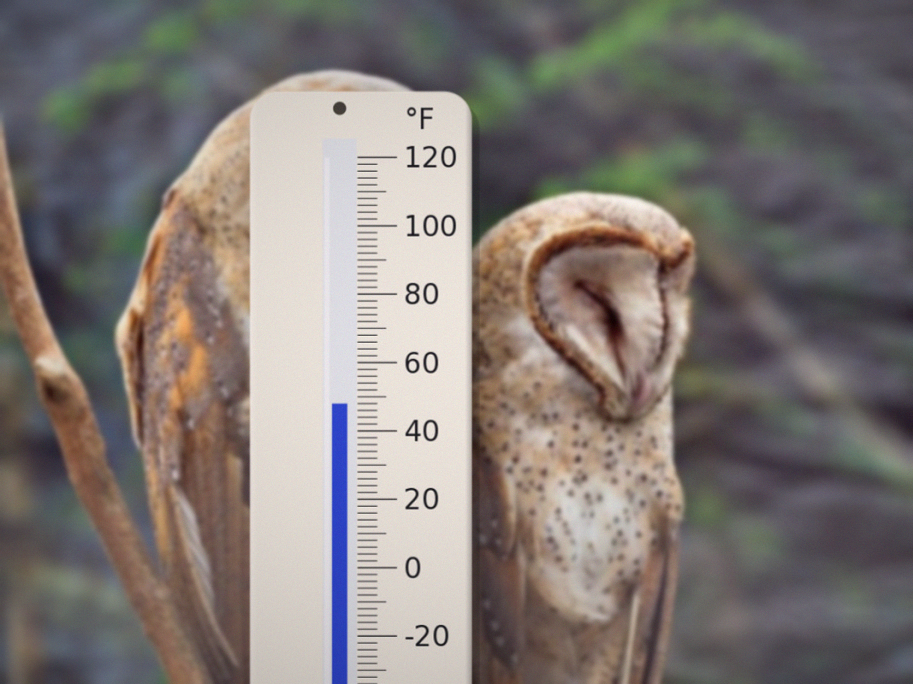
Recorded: 48 °F
